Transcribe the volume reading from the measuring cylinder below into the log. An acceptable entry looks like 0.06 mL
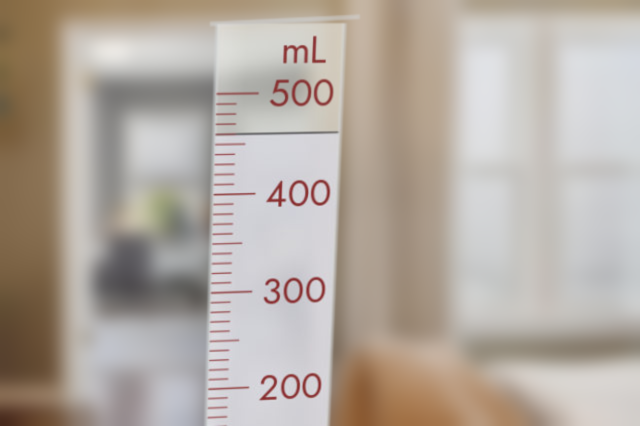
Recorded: 460 mL
